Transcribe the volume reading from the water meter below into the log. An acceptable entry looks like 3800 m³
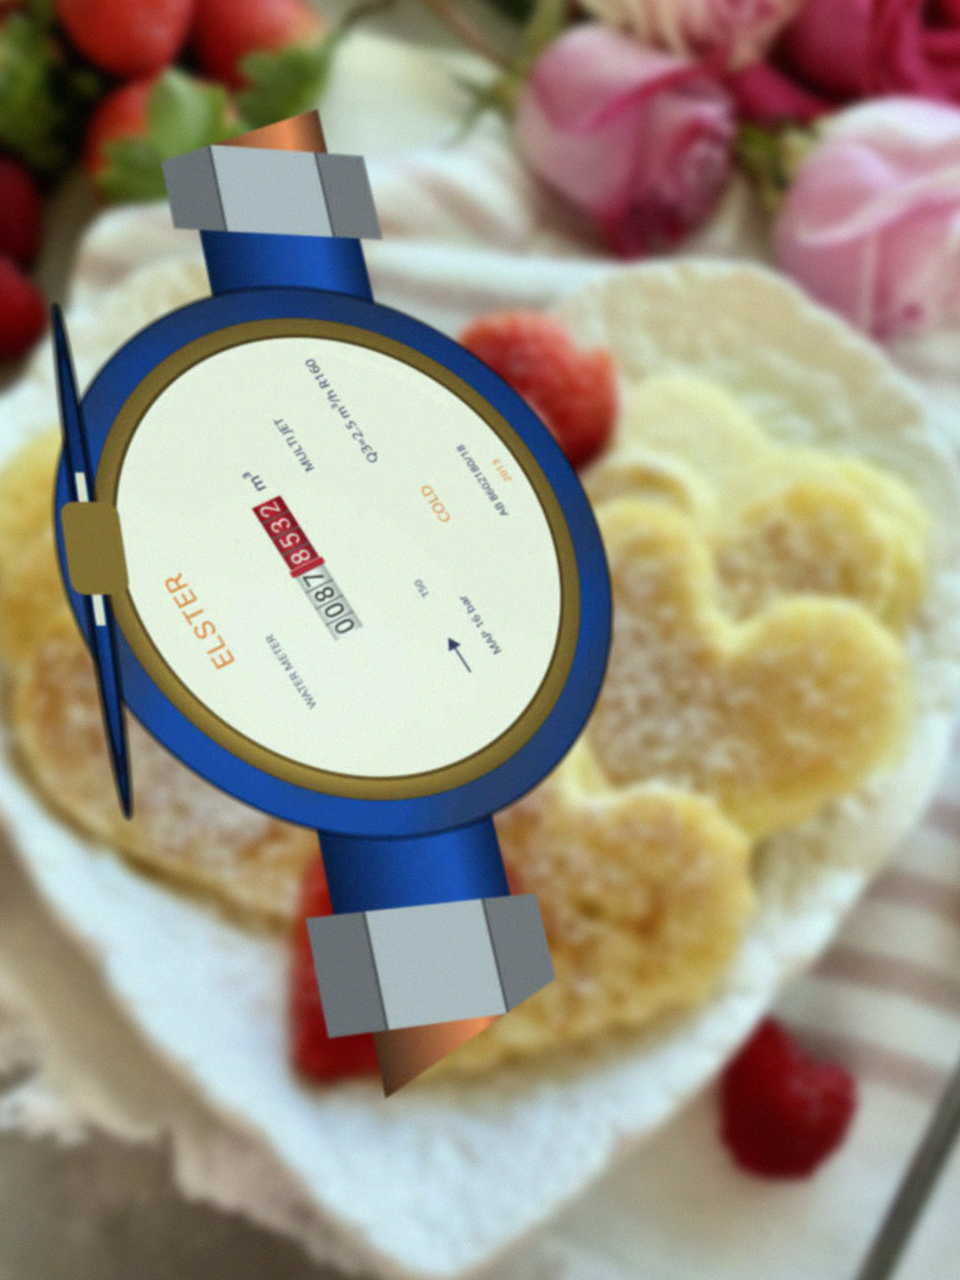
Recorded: 87.8532 m³
